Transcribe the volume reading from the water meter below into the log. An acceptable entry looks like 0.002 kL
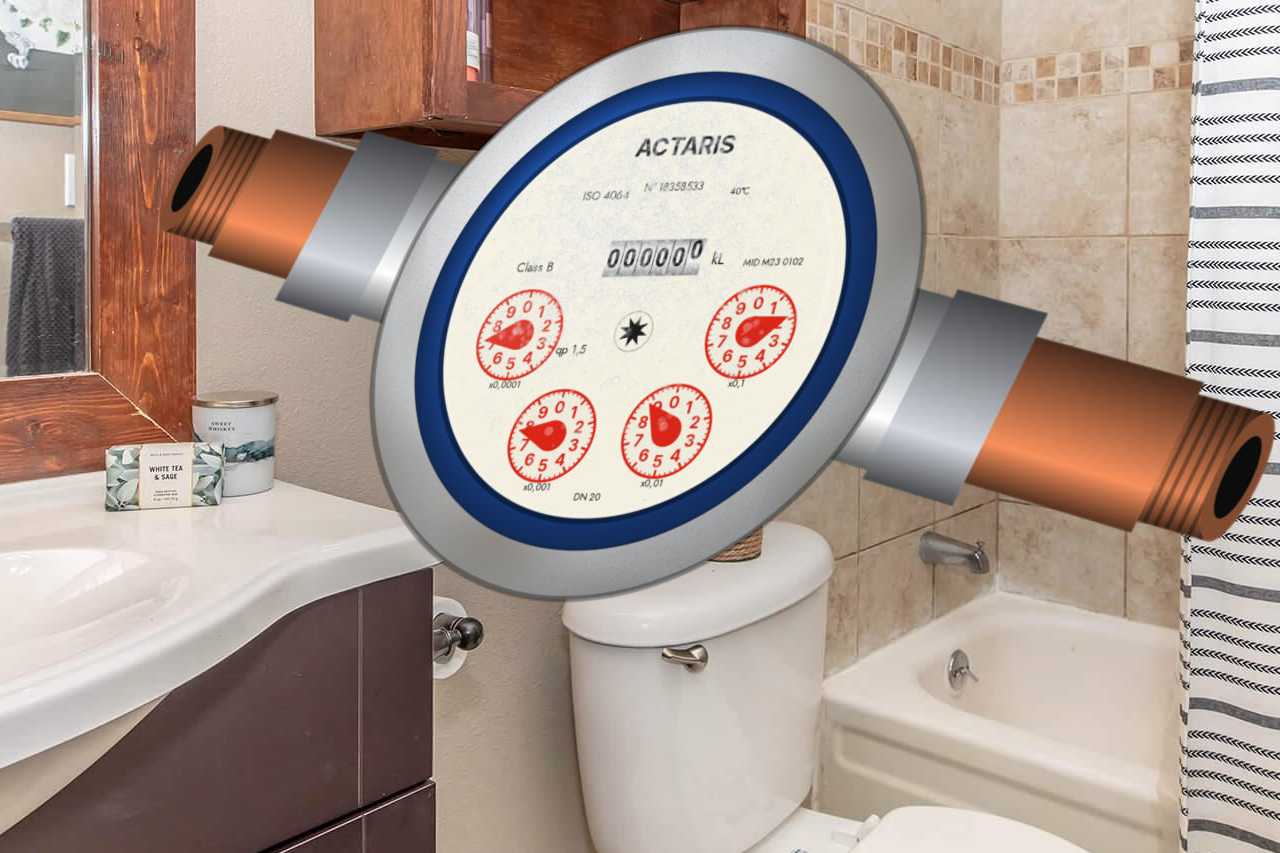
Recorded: 0.1877 kL
